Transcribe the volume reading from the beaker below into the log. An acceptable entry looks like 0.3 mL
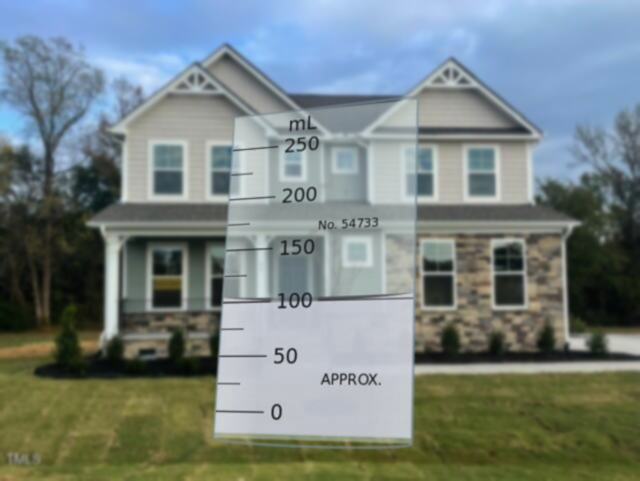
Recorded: 100 mL
